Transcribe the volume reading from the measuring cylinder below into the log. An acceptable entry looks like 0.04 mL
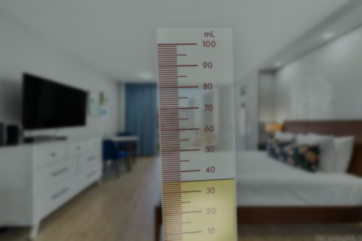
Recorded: 35 mL
